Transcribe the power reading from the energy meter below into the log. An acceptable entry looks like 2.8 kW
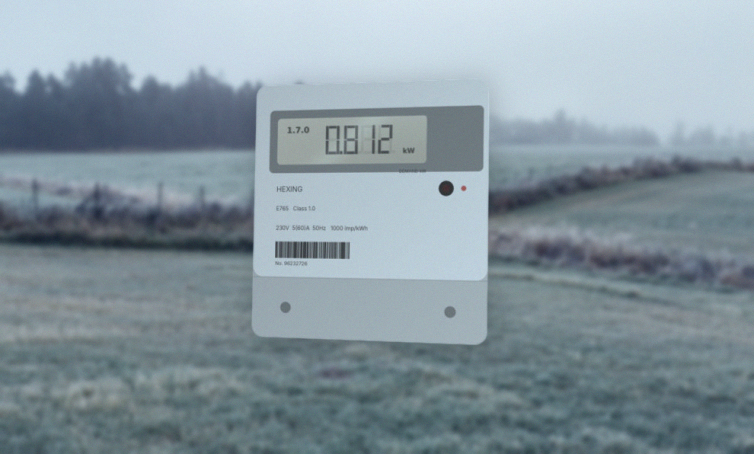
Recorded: 0.812 kW
